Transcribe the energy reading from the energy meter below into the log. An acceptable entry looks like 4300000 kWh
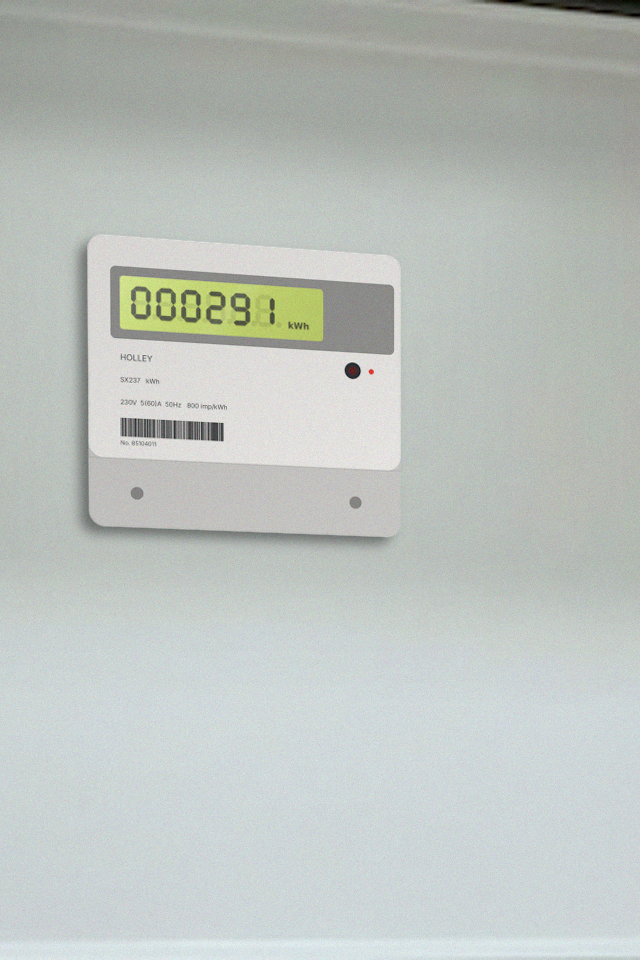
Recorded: 291 kWh
